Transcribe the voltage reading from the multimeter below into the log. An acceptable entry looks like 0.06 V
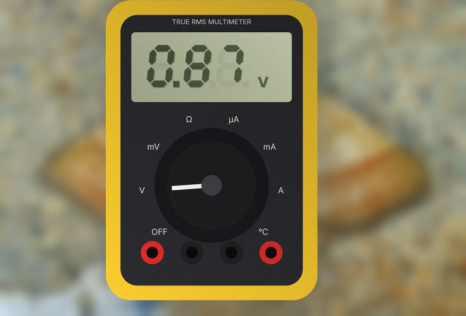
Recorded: 0.87 V
